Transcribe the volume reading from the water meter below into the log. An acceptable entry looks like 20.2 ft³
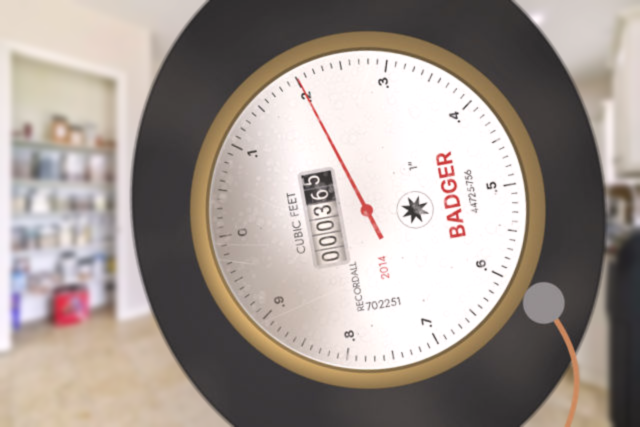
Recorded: 365.20 ft³
